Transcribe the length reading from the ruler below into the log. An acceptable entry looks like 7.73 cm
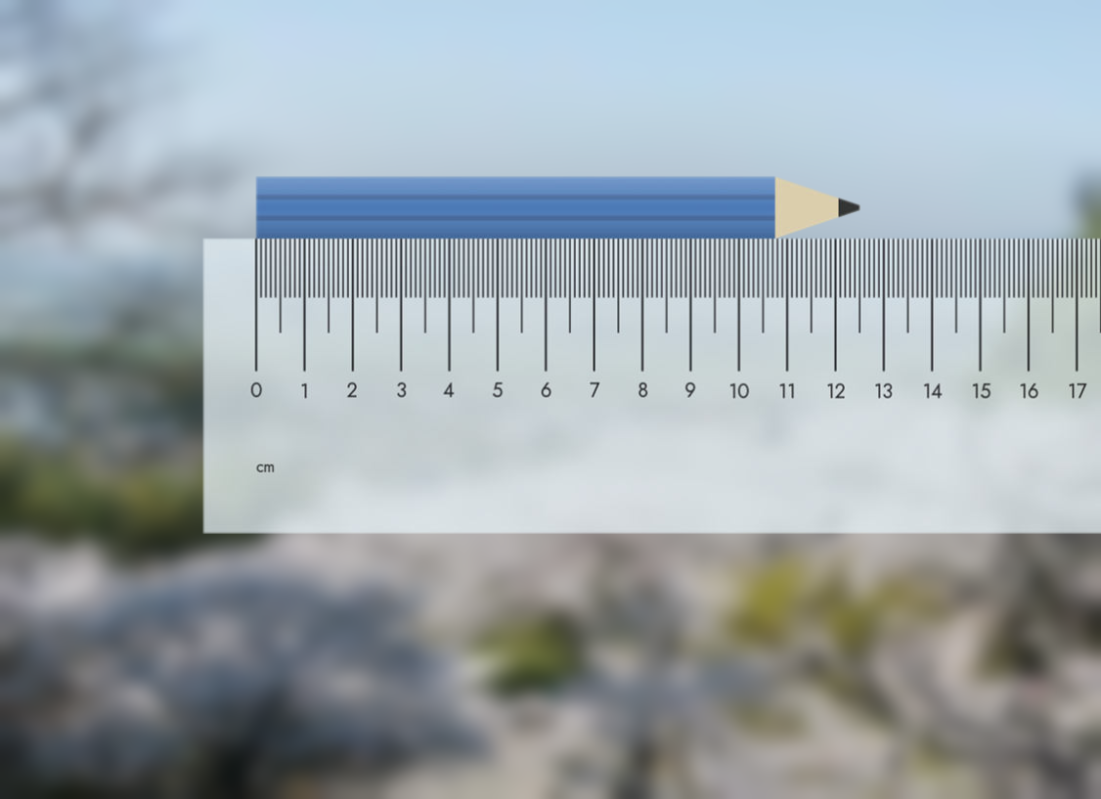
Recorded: 12.5 cm
